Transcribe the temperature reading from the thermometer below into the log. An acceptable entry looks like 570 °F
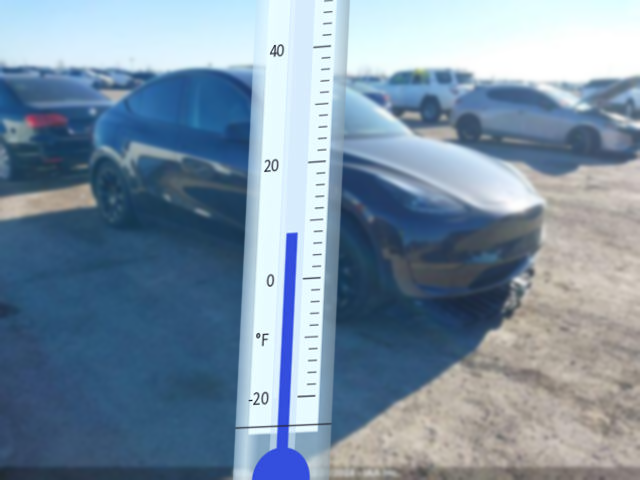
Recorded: 8 °F
